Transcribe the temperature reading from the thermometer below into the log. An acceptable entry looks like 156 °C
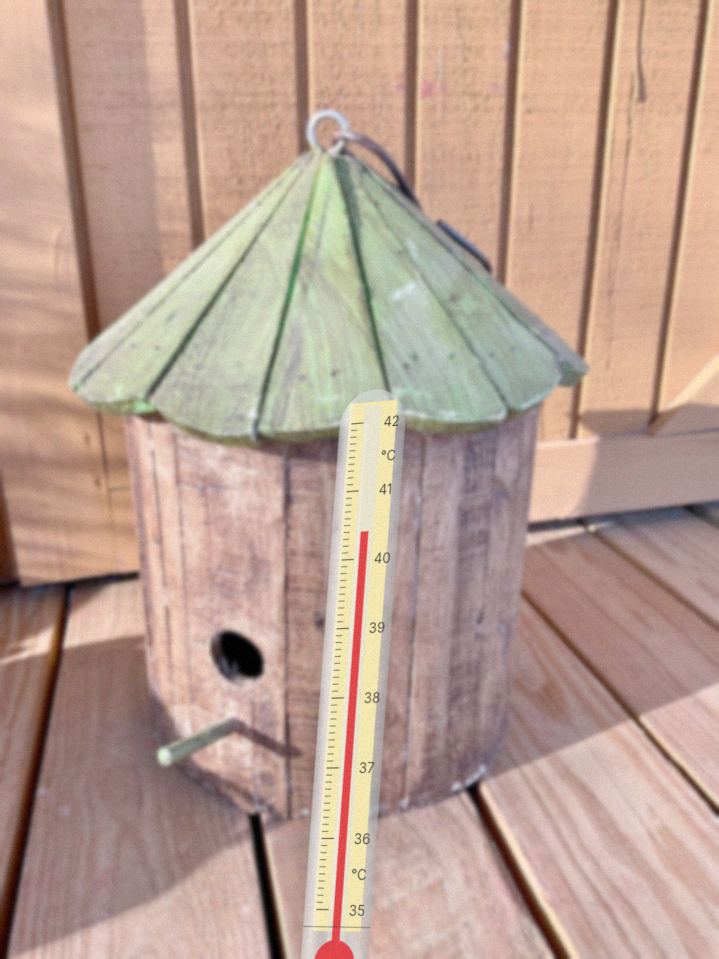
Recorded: 40.4 °C
